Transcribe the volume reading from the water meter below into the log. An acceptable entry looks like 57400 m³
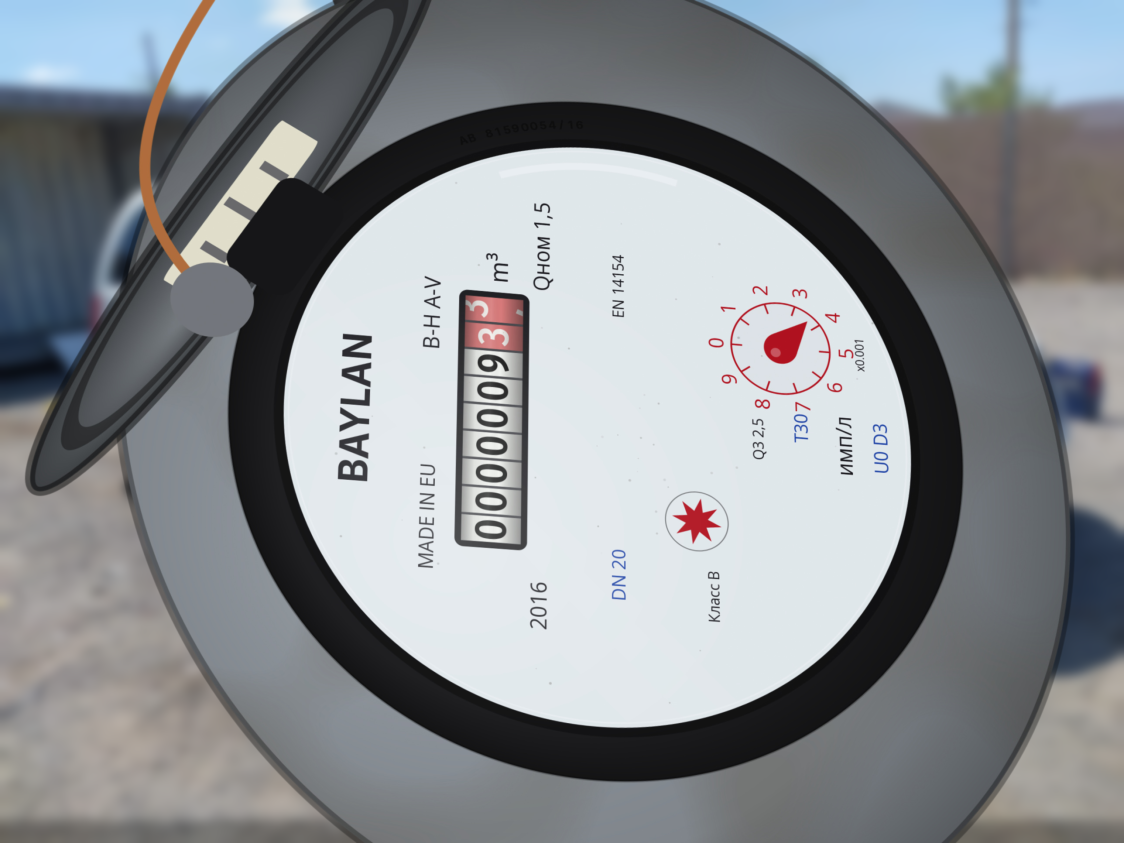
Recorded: 9.333 m³
